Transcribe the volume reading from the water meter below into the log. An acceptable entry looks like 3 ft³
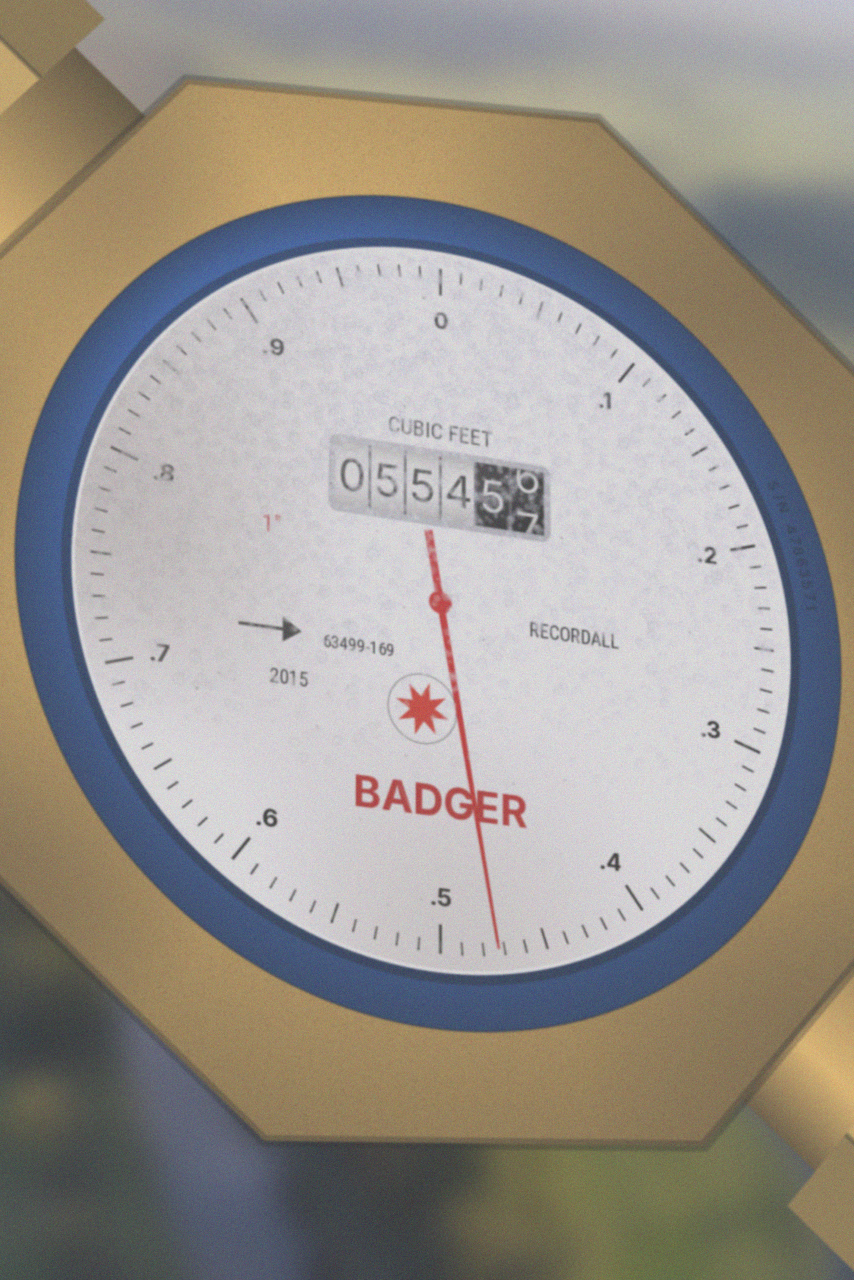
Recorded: 55456.47 ft³
